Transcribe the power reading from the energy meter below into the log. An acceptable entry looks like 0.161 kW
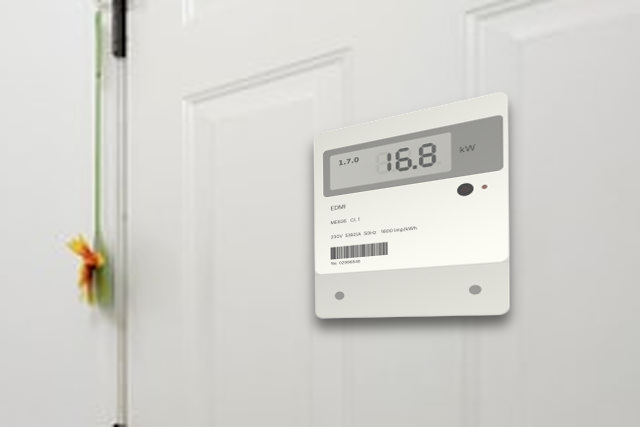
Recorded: 16.8 kW
